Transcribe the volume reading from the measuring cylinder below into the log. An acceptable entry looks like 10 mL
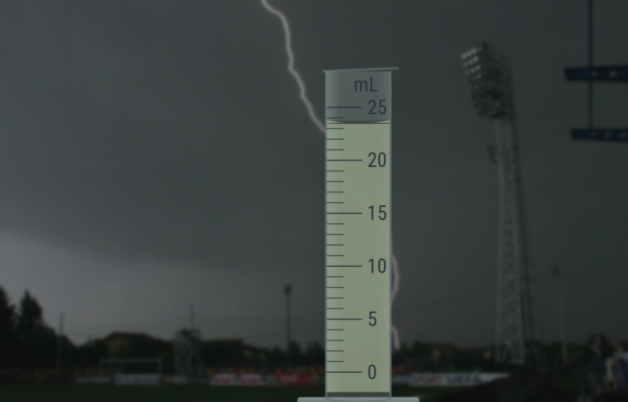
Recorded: 23.5 mL
